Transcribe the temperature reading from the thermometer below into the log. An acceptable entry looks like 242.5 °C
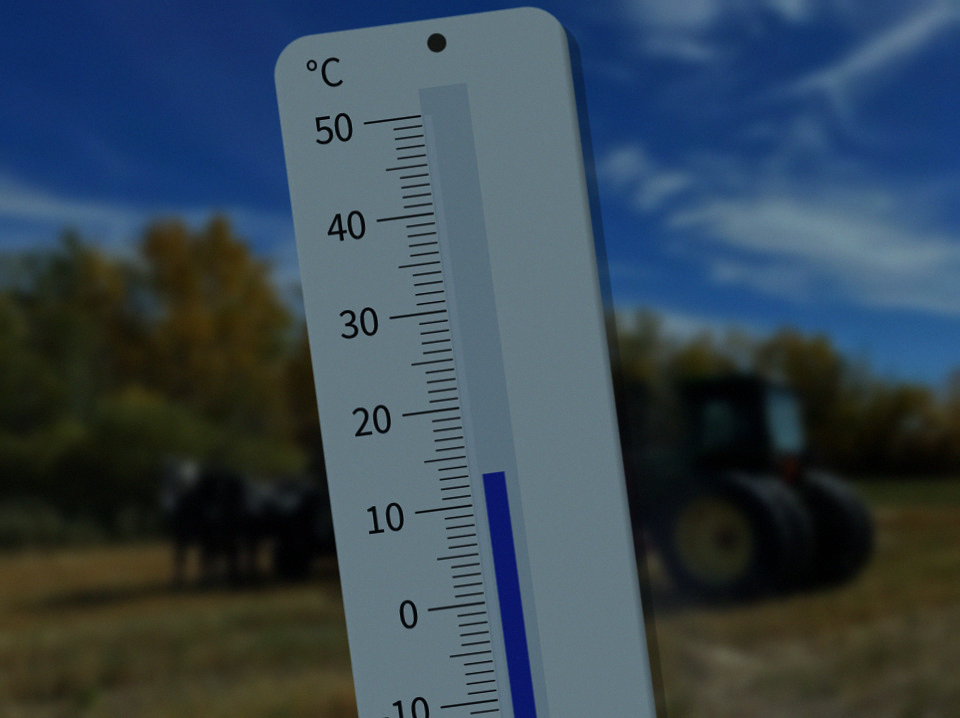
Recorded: 13 °C
